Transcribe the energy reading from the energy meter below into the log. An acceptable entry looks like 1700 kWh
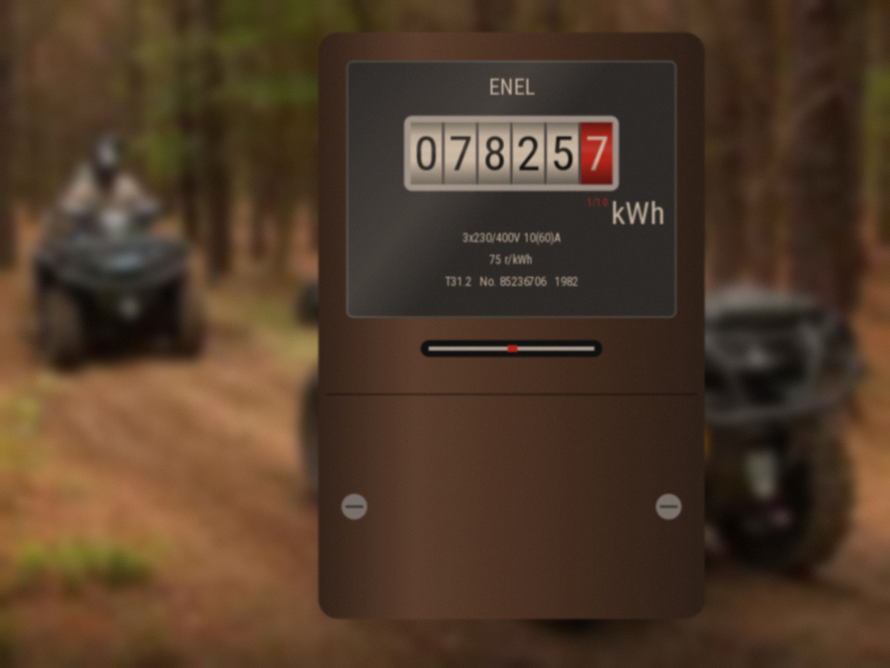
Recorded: 7825.7 kWh
